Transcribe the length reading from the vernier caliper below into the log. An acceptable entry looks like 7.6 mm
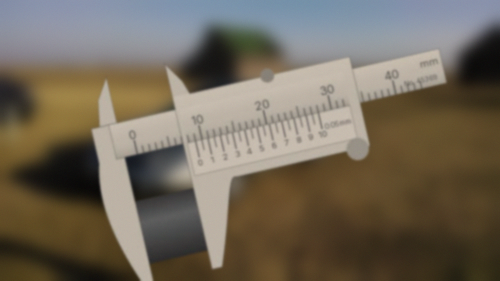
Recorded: 9.0 mm
